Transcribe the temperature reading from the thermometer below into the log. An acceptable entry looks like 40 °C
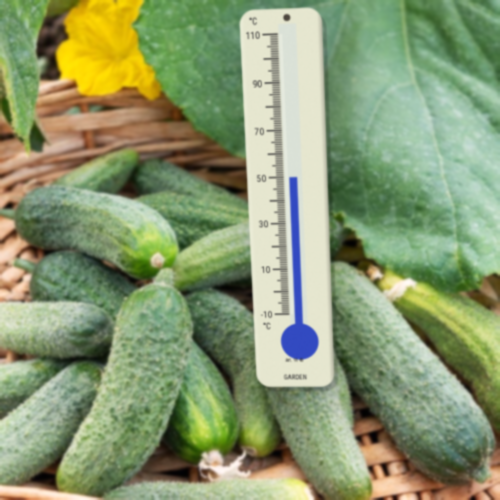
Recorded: 50 °C
